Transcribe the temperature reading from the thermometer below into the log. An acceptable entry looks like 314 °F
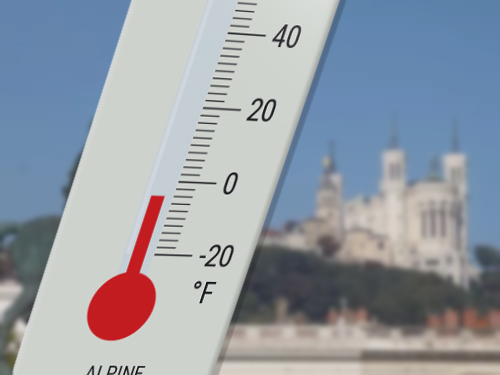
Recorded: -4 °F
